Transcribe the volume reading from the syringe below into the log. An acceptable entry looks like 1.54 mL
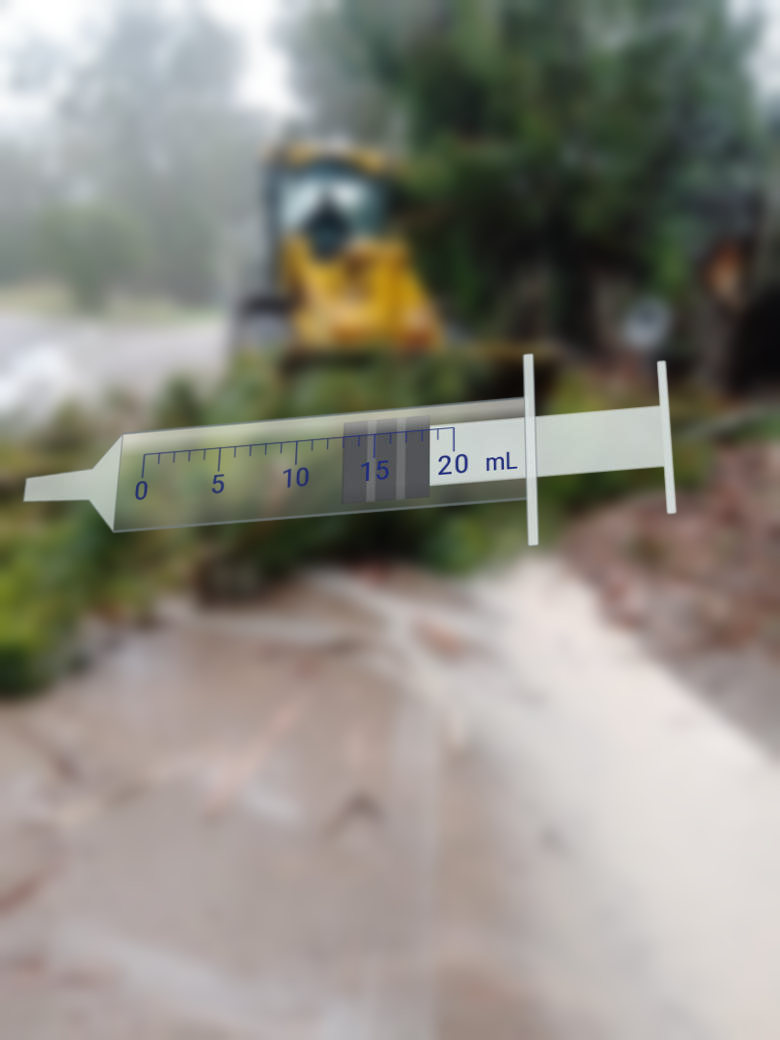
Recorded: 13 mL
